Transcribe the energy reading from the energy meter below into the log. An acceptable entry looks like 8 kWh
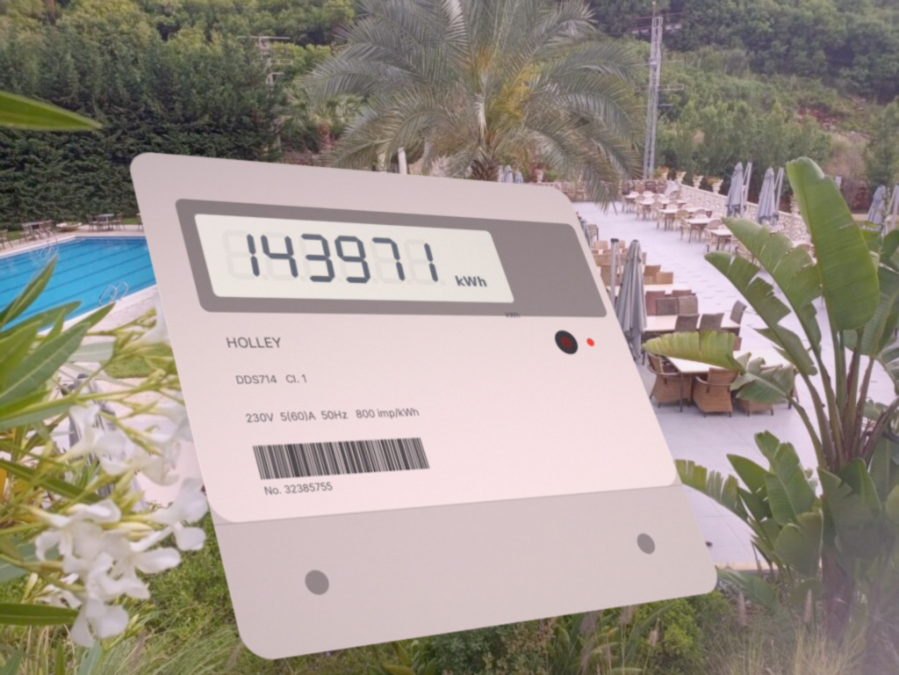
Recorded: 143971 kWh
